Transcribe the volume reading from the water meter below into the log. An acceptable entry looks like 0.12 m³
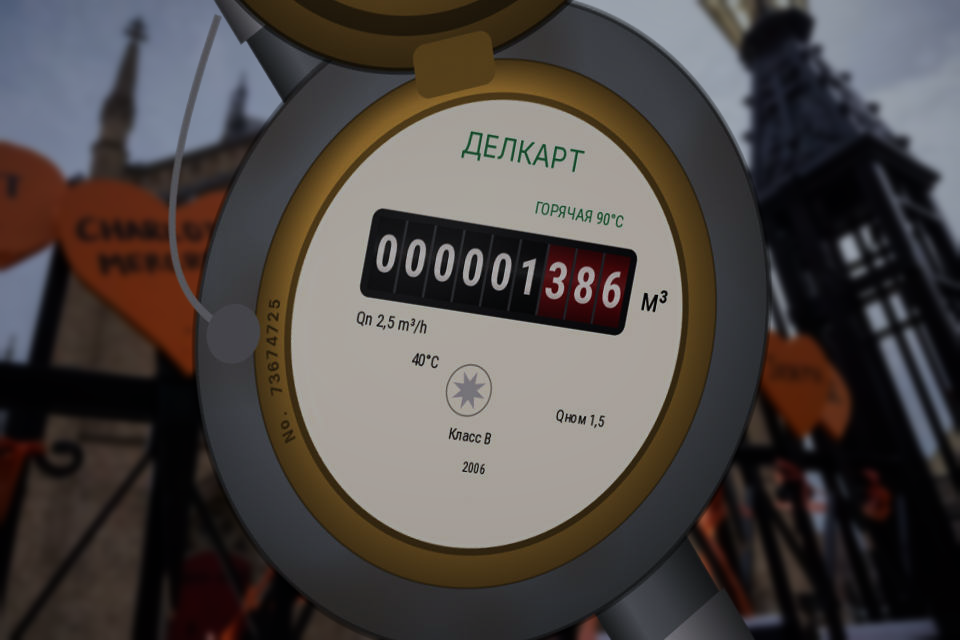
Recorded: 1.386 m³
